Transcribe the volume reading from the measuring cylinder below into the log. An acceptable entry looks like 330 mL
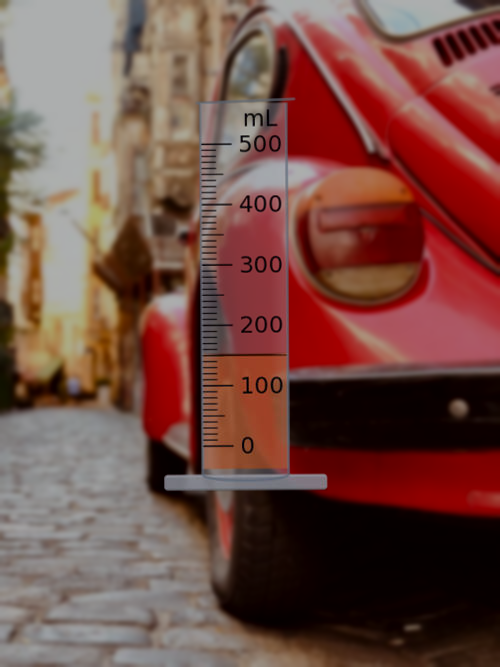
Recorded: 150 mL
